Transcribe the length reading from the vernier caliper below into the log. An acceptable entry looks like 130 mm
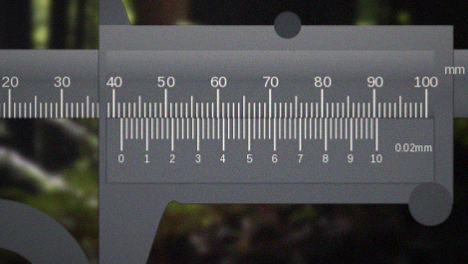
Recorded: 41.5 mm
